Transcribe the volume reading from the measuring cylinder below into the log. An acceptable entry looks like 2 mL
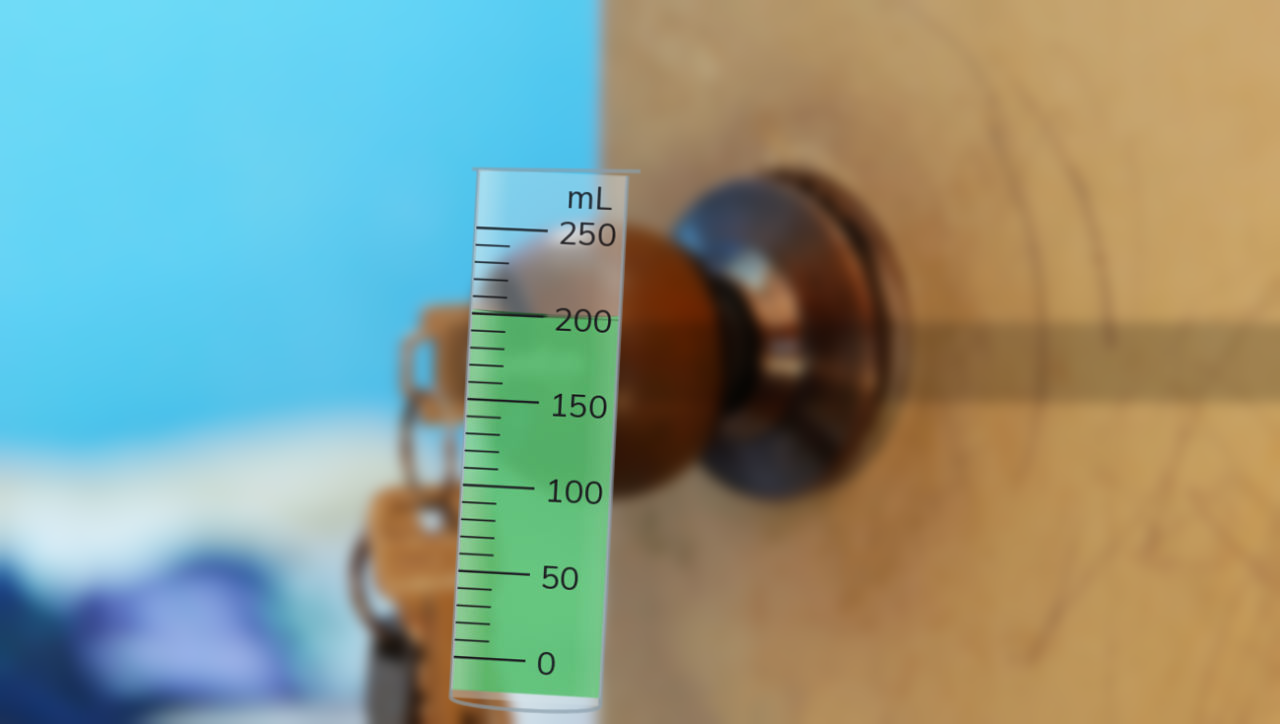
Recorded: 200 mL
